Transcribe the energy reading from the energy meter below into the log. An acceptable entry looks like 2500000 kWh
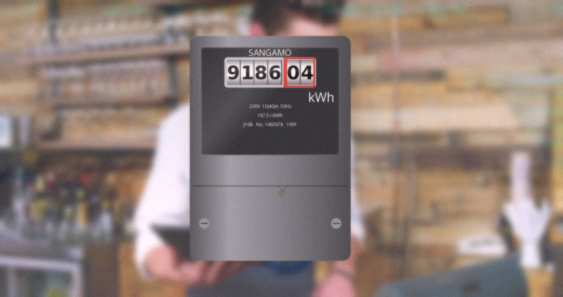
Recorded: 9186.04 kWh
